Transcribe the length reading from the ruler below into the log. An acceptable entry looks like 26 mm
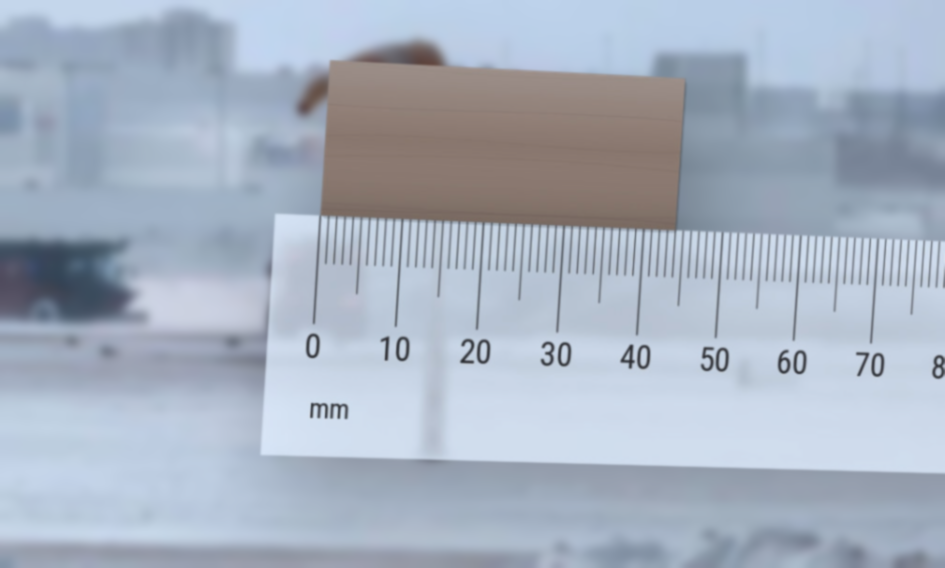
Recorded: 44 mm
